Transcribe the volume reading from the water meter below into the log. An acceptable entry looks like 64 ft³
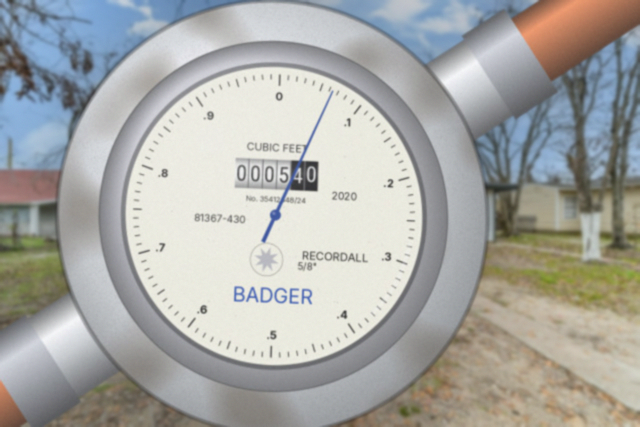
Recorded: 540.06 ft³
